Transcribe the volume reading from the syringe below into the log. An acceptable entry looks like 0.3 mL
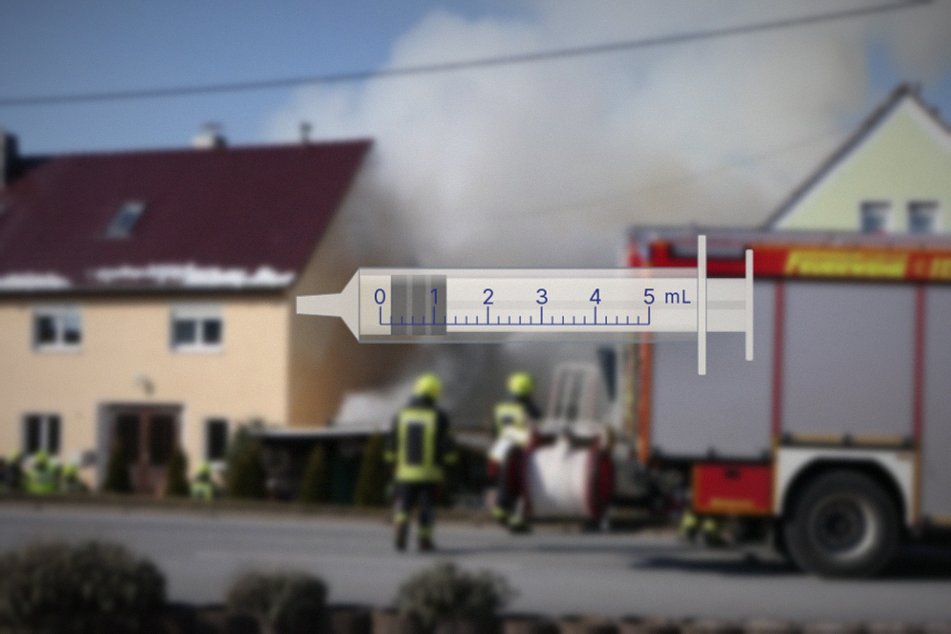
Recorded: 0.2 mL
